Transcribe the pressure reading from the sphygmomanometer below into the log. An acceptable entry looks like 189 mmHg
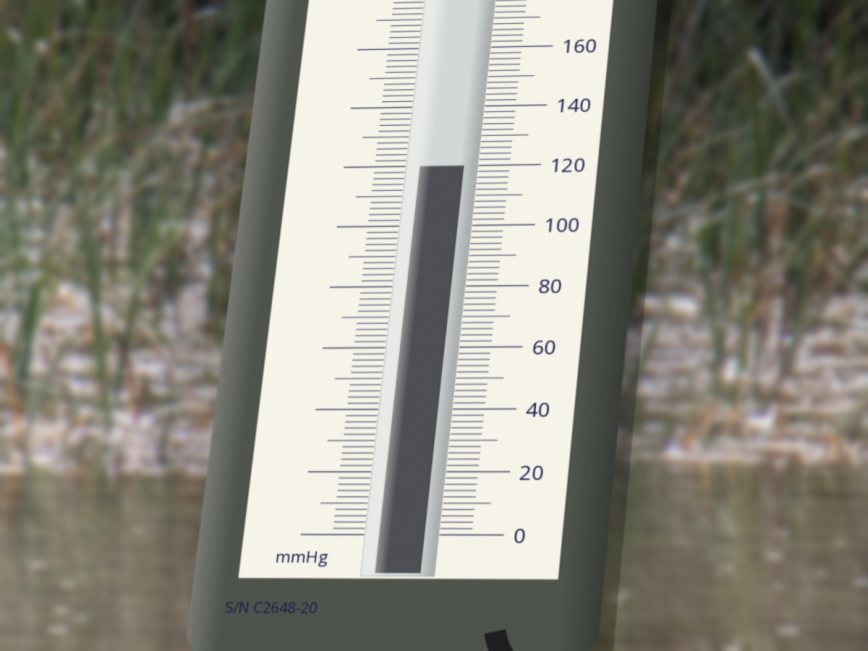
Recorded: 120 mmHg
